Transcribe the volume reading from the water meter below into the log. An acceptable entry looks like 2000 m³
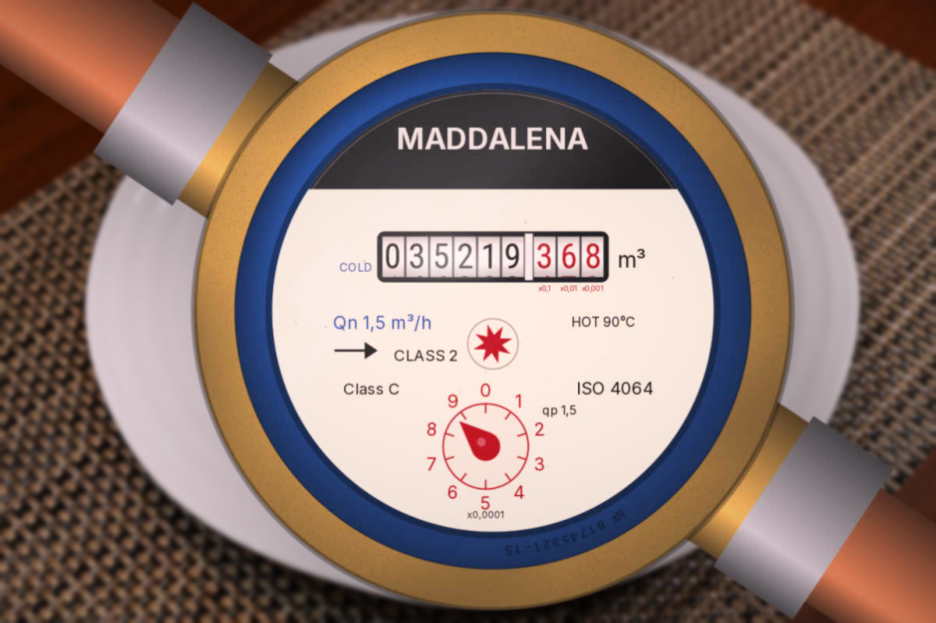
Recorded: 35219.3688 m³
